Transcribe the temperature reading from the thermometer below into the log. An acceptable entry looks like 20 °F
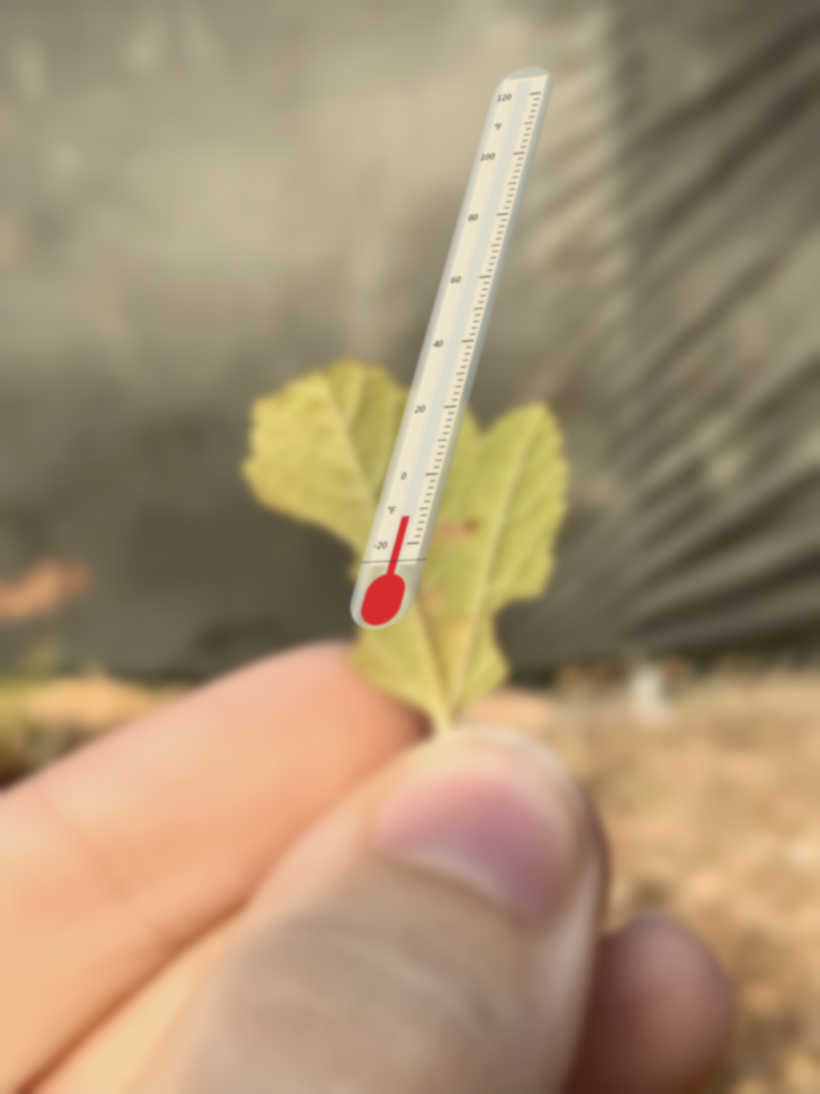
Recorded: -12 °F
